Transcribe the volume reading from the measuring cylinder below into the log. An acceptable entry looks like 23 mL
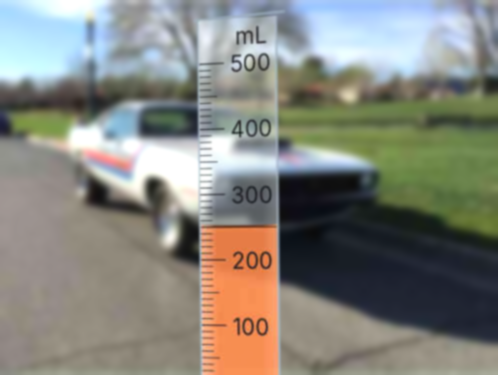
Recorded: 250 mL
